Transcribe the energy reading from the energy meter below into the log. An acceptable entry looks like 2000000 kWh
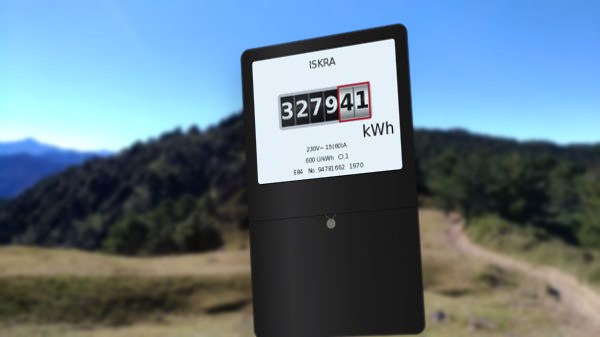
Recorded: 3279.41 kWh
